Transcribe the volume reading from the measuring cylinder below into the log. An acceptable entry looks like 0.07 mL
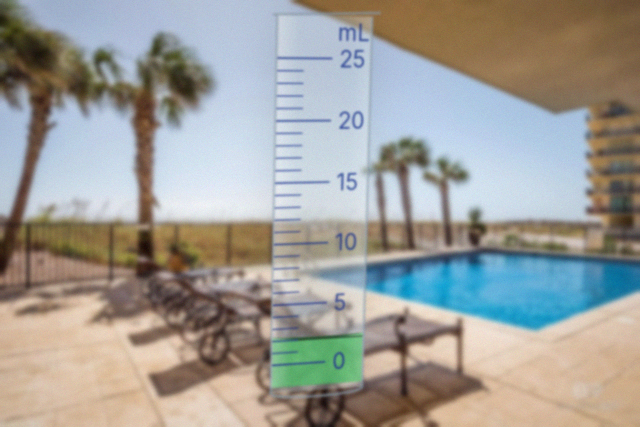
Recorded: 2 mL
